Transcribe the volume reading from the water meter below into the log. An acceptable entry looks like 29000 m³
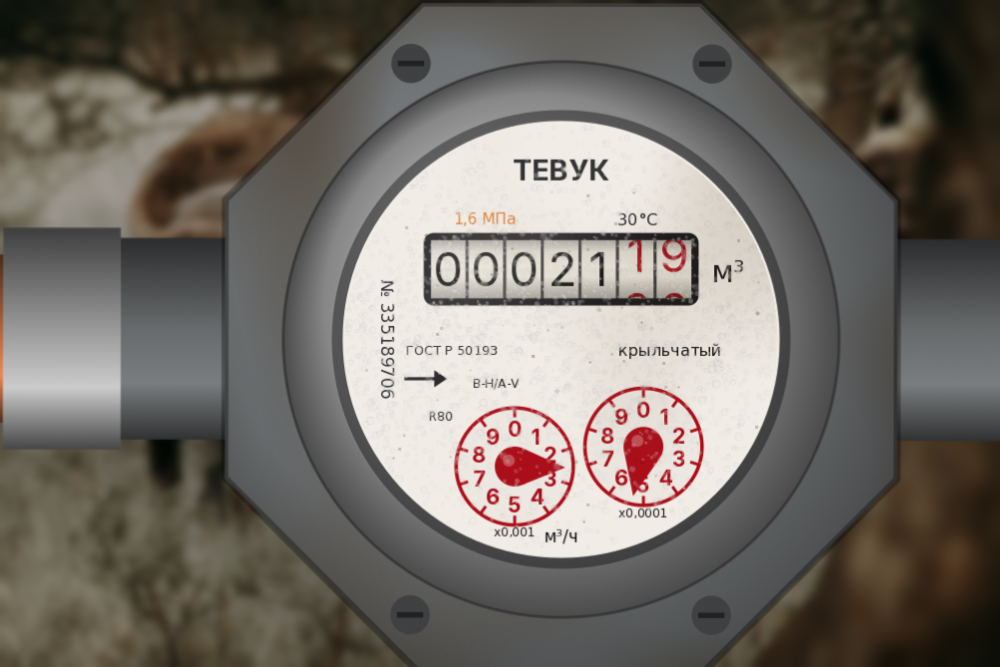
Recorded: 21.1925 m³
